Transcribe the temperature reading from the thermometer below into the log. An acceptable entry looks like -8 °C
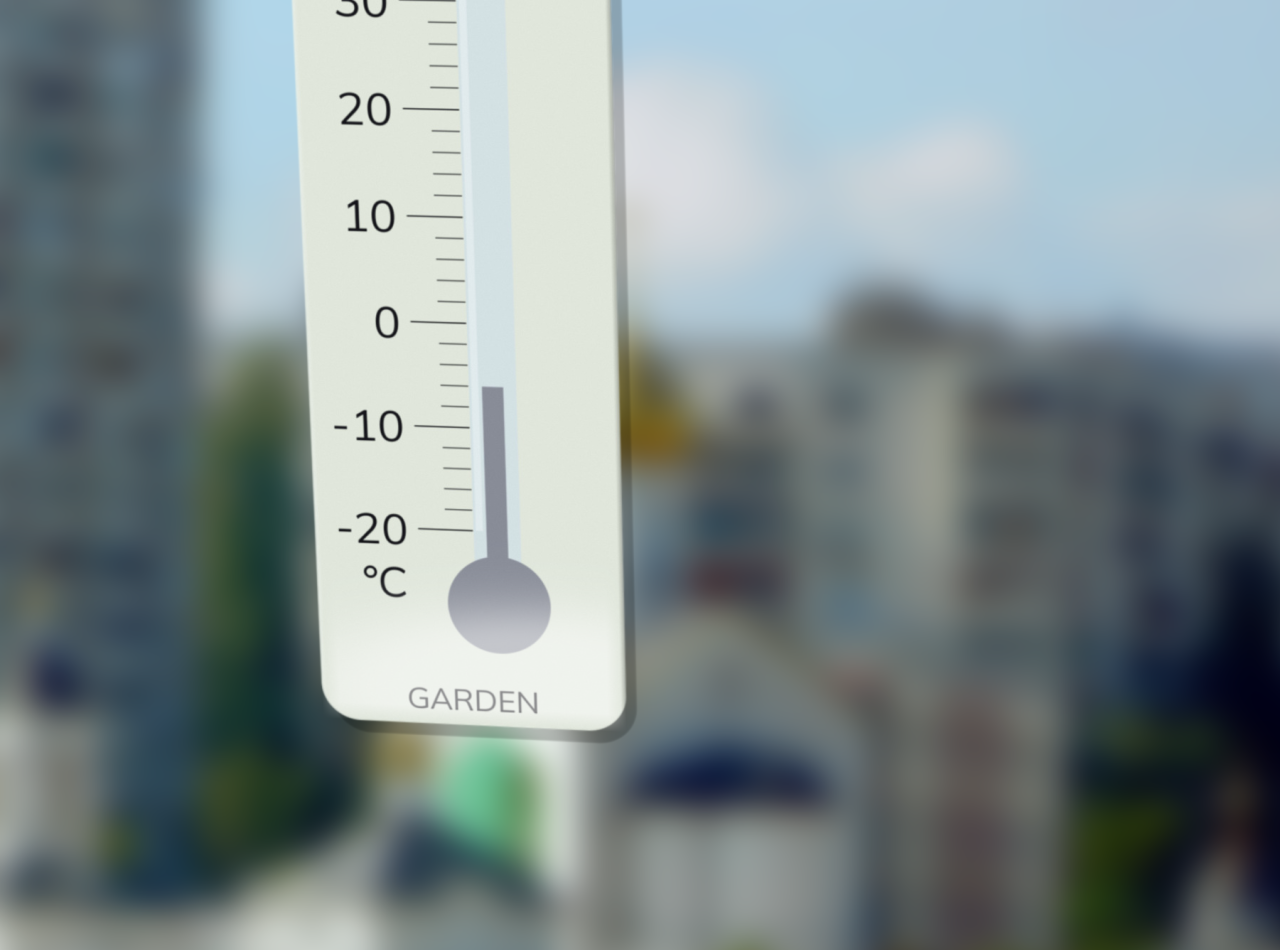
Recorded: -6 °C
